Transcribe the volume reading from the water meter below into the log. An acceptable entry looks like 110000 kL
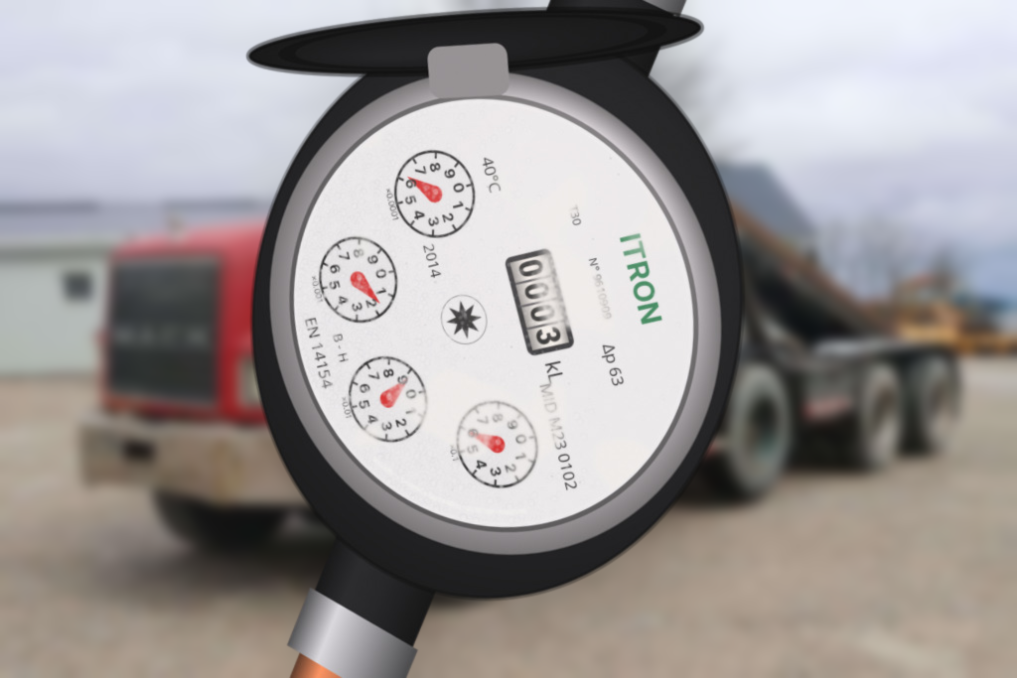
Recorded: 3.5916 kL
